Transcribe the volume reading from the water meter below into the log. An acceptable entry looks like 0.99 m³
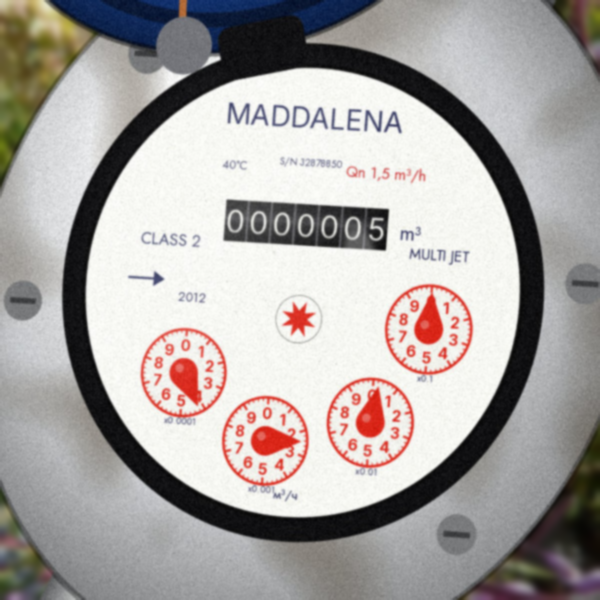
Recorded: 5.0024 m³
